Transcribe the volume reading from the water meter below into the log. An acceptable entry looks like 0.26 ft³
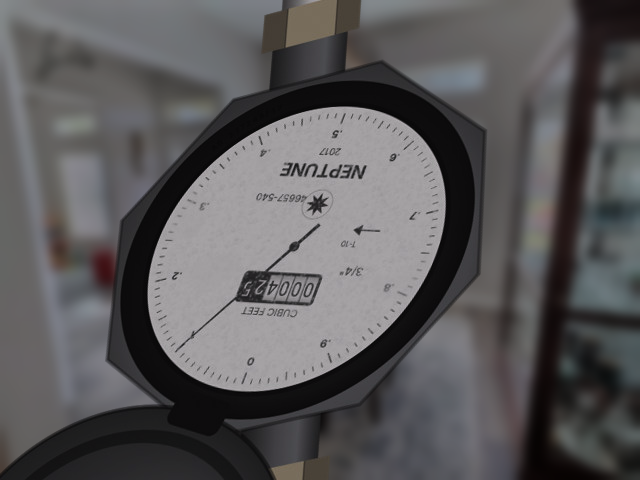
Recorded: 425.10 ft³
